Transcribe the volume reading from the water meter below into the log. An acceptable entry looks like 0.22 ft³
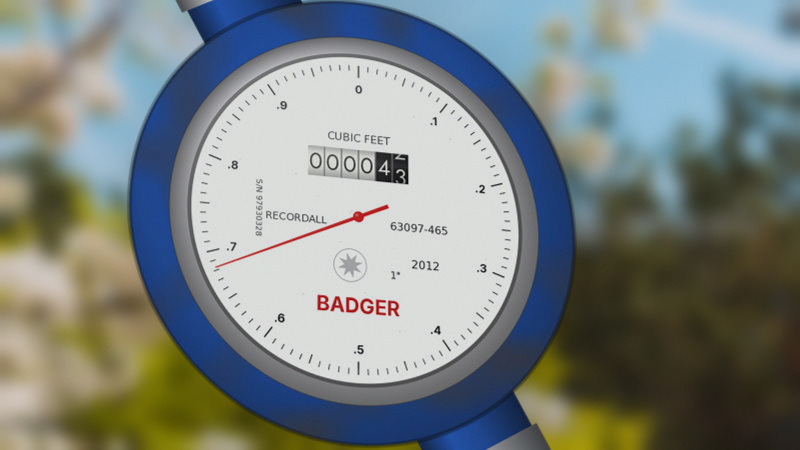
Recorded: 42.68 ft³
